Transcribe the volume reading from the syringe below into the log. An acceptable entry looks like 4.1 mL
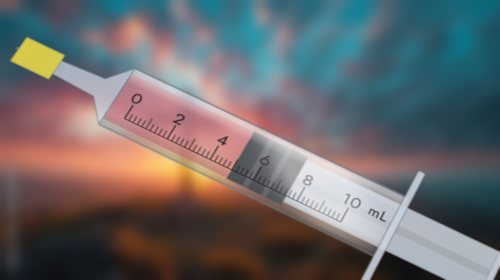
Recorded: 5 mL
